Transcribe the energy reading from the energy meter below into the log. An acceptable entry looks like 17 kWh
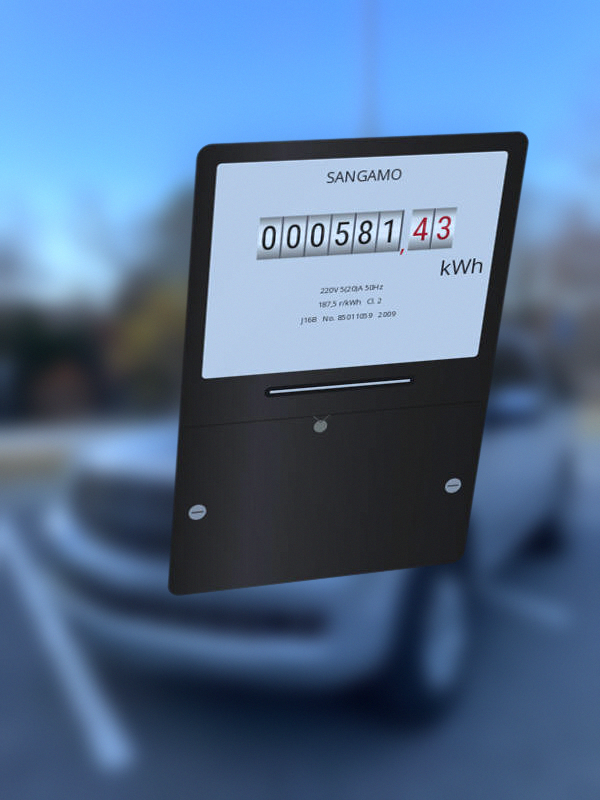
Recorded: 581.43 kWh
